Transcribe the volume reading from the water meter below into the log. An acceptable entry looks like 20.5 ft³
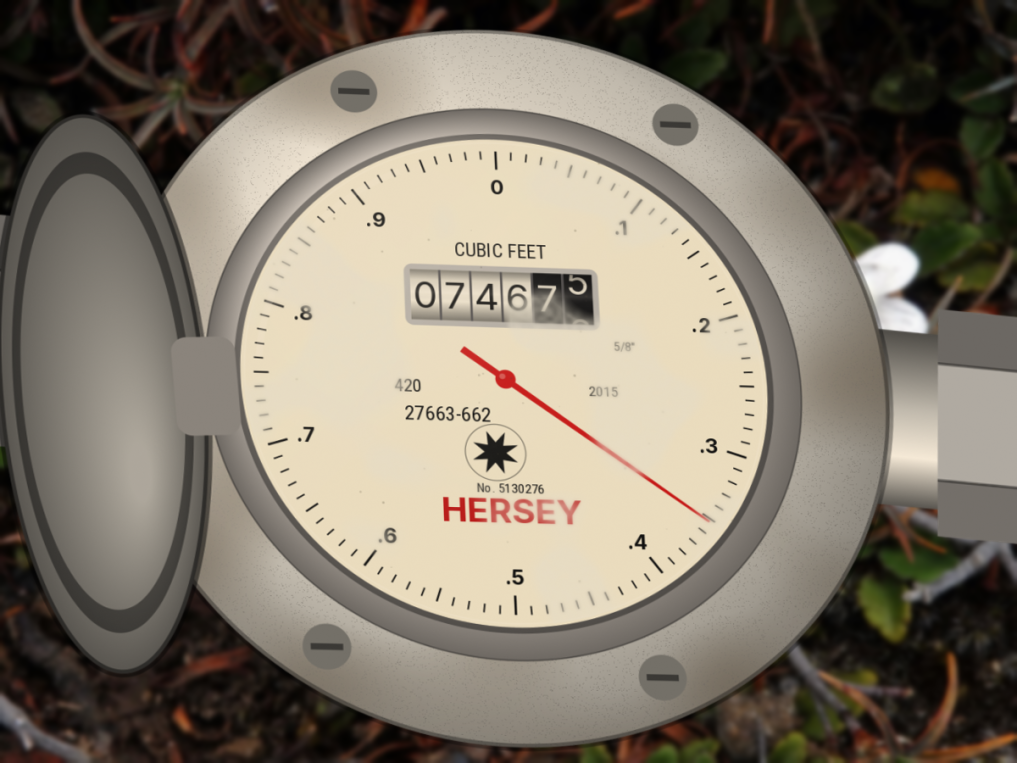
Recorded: 74675.35 ft³
